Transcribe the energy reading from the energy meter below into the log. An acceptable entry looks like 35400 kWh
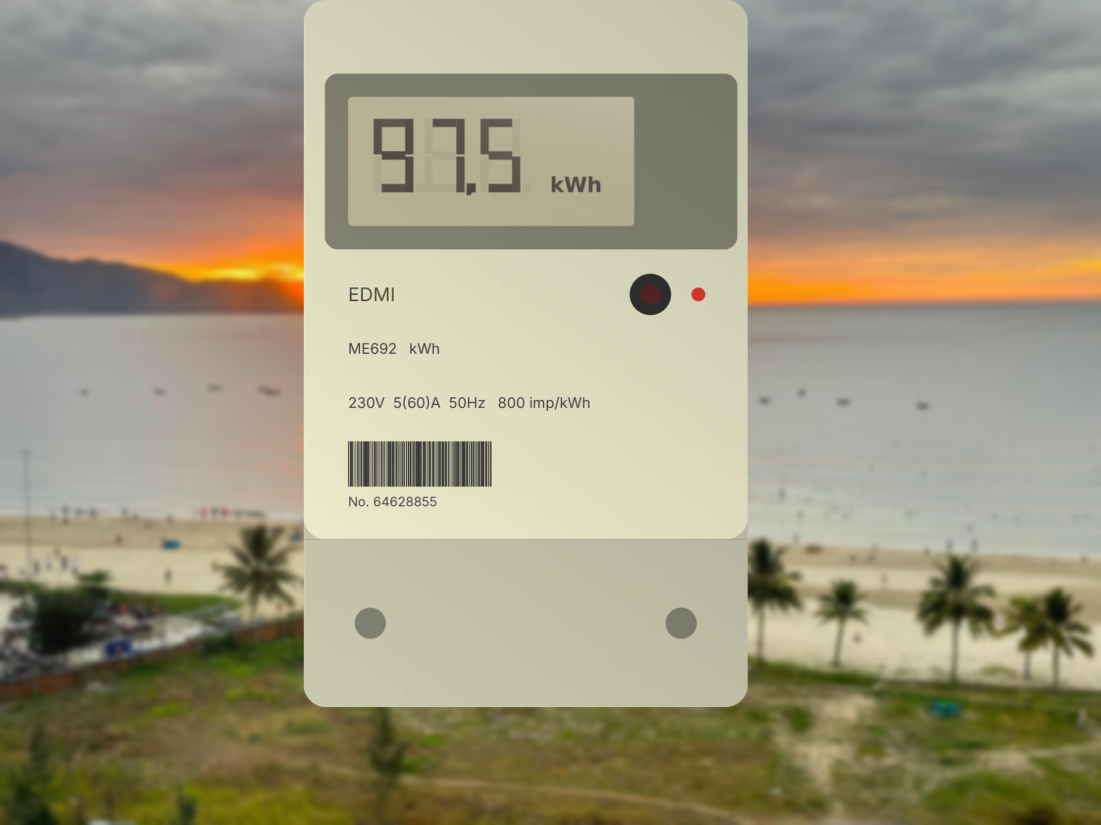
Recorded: 97.5 kWh
